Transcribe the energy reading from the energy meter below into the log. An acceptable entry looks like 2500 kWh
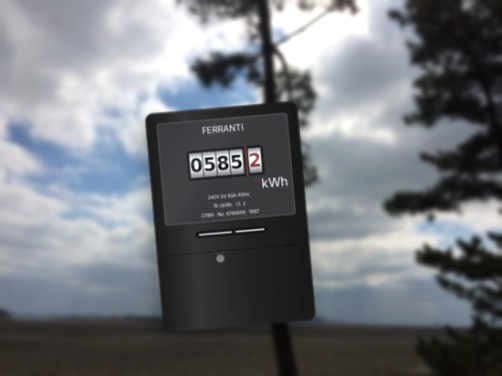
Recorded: 585.2 kWh
